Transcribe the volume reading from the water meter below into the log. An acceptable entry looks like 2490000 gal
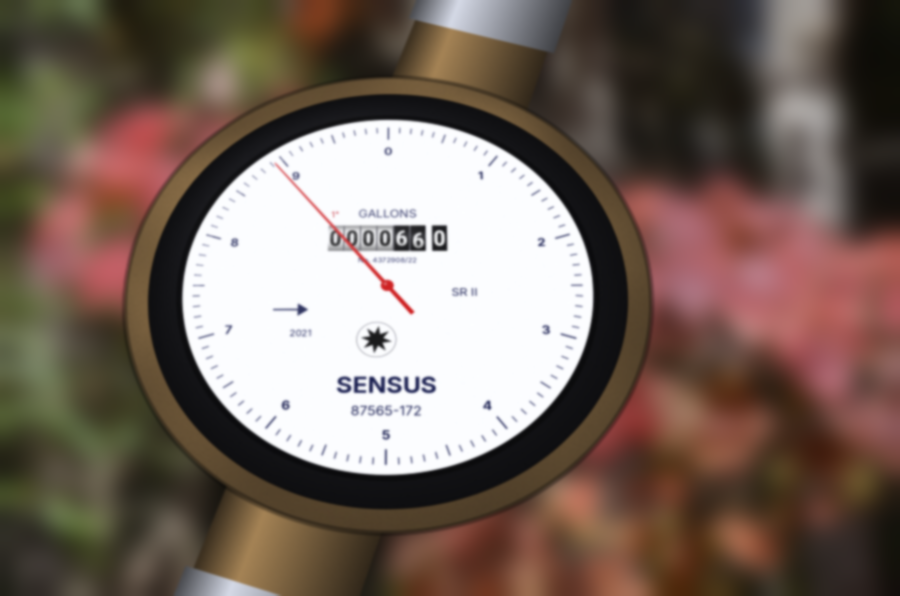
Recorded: 658.9 gal
